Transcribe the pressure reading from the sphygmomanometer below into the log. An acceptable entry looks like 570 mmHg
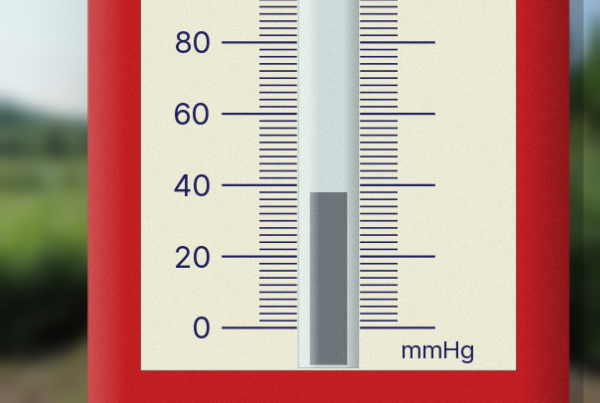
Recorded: 38 mmHg
